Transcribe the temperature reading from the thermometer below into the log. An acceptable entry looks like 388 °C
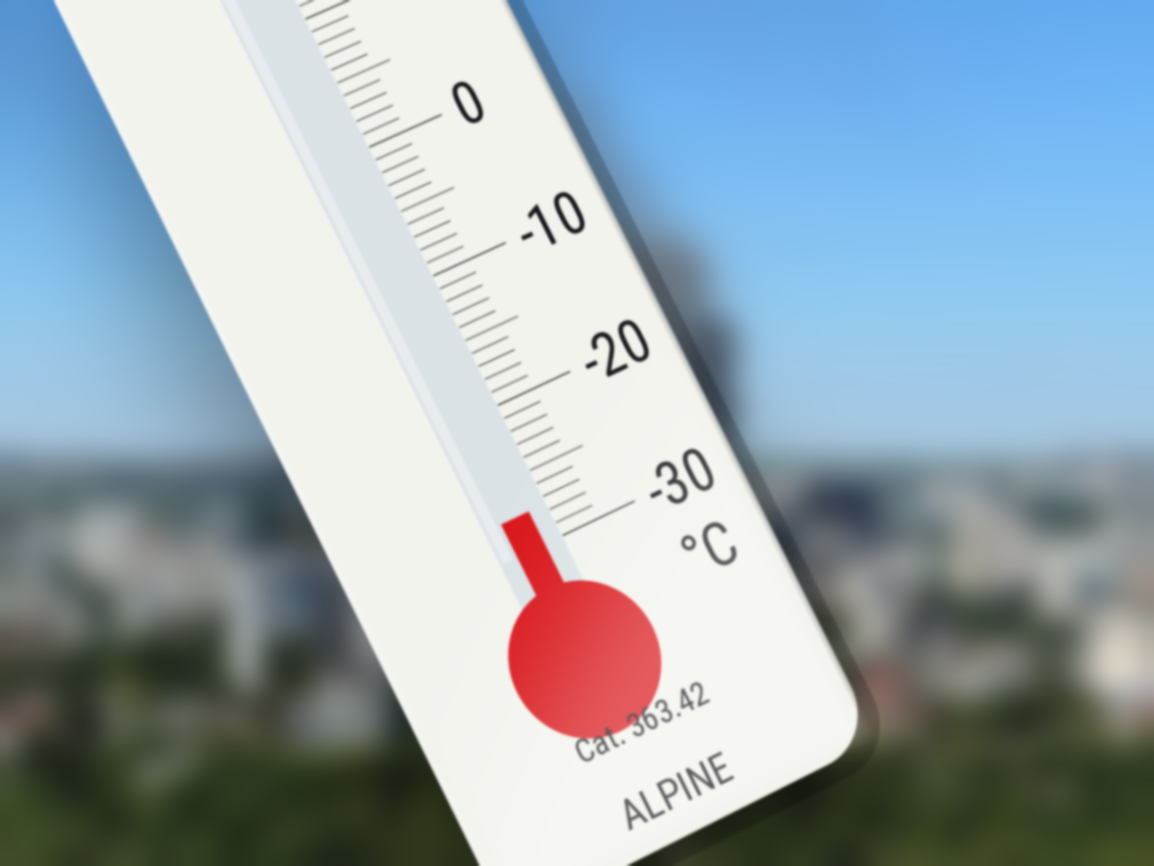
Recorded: -27.5 °C
